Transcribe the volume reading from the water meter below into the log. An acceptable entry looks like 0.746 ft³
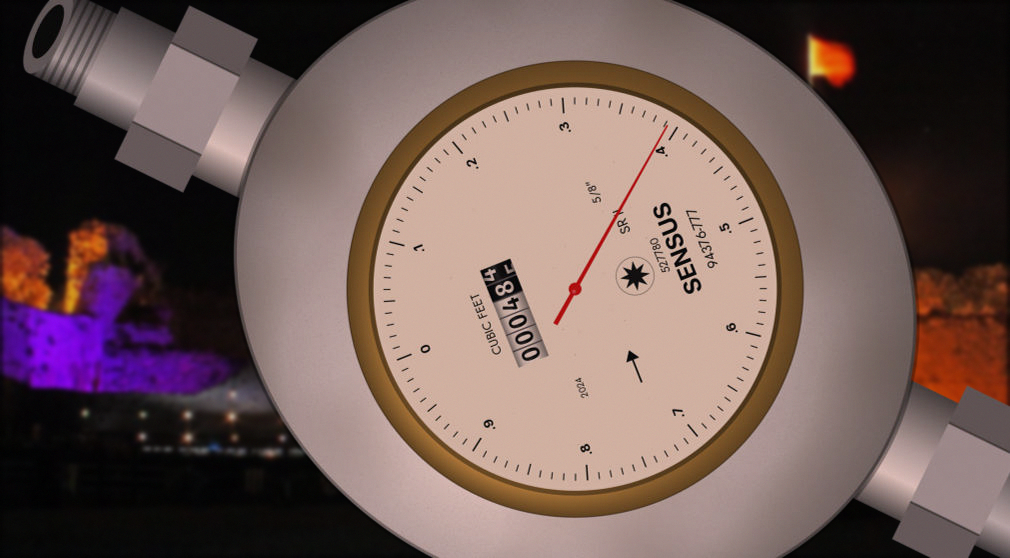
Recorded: 484.39 ft³
